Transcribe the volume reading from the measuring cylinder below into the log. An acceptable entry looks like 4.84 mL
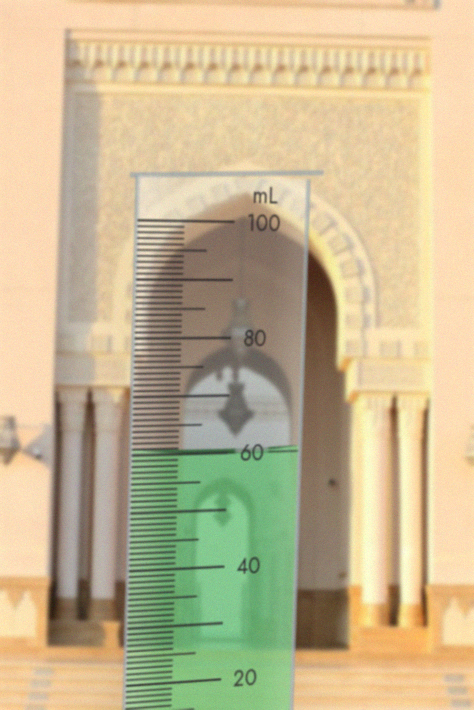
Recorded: 60 mL
